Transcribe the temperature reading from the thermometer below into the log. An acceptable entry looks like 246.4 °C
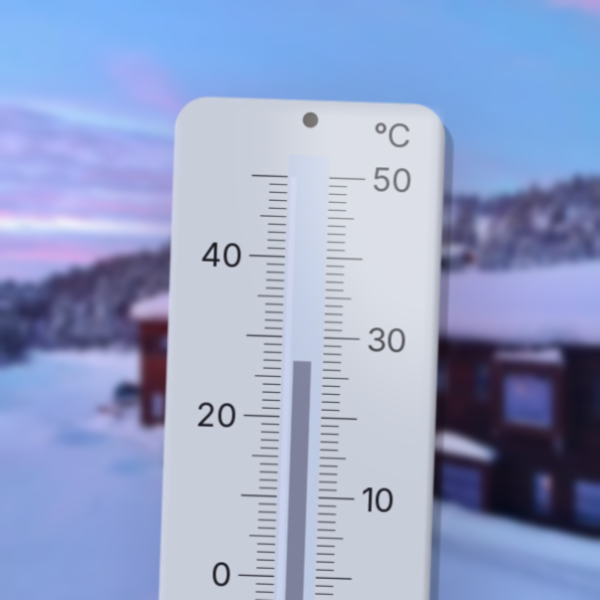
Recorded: 27 °C
